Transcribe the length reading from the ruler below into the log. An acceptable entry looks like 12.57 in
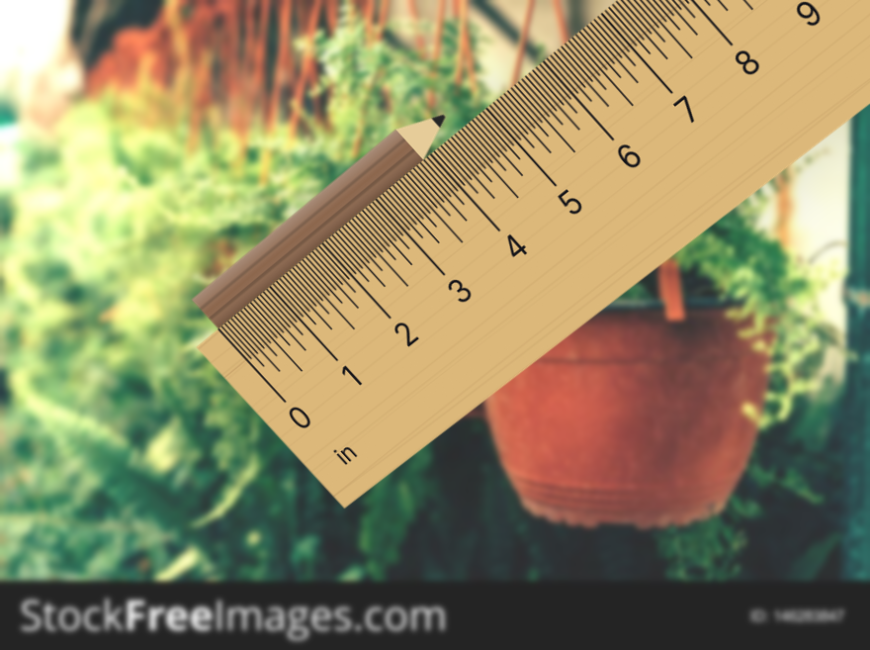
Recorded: 4.5 in
